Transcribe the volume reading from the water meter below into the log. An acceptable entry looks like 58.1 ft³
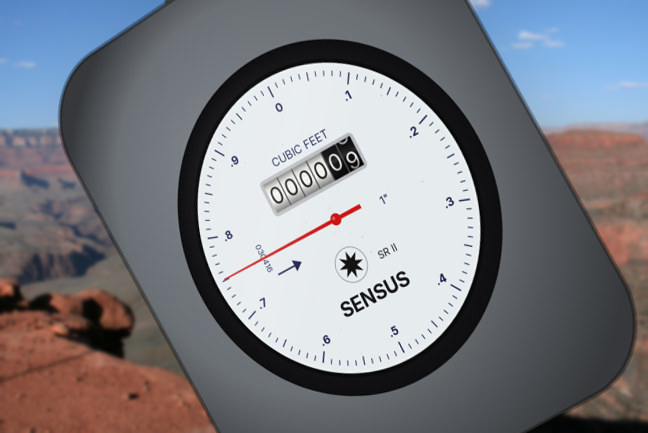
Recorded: 8.75 ft³
